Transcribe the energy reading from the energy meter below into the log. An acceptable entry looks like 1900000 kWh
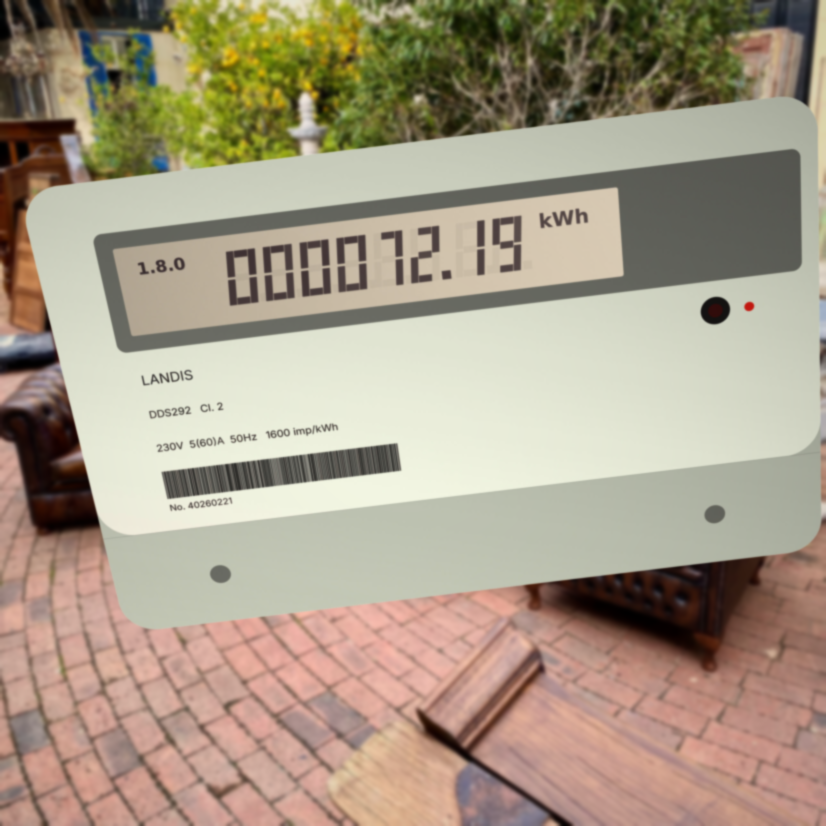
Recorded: 72.19 kWh
